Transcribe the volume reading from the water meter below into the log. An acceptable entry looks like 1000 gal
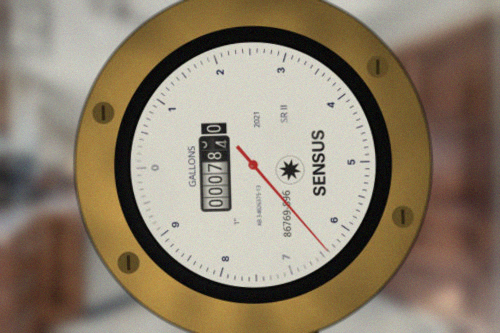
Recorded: 7836.4 gal
